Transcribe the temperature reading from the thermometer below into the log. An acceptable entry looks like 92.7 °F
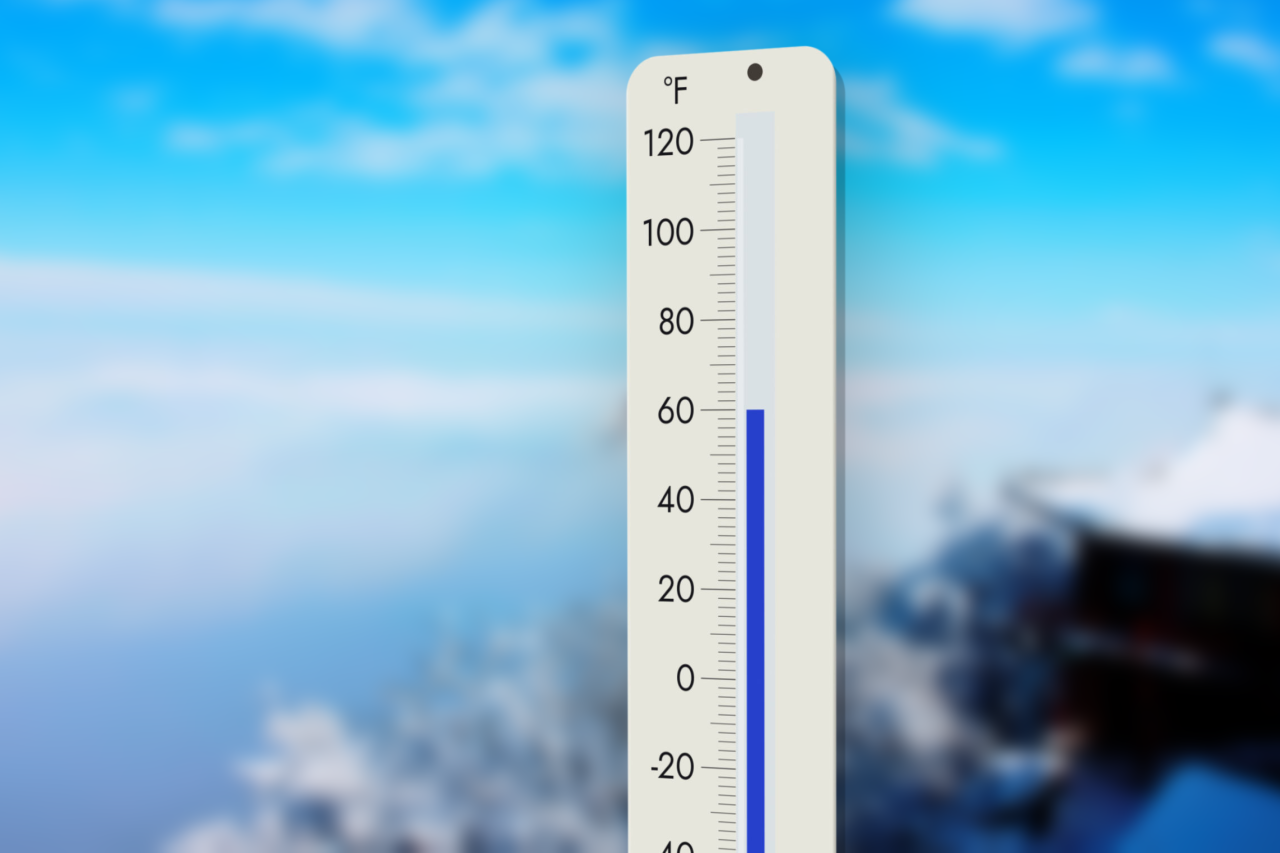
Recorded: 60 °F
